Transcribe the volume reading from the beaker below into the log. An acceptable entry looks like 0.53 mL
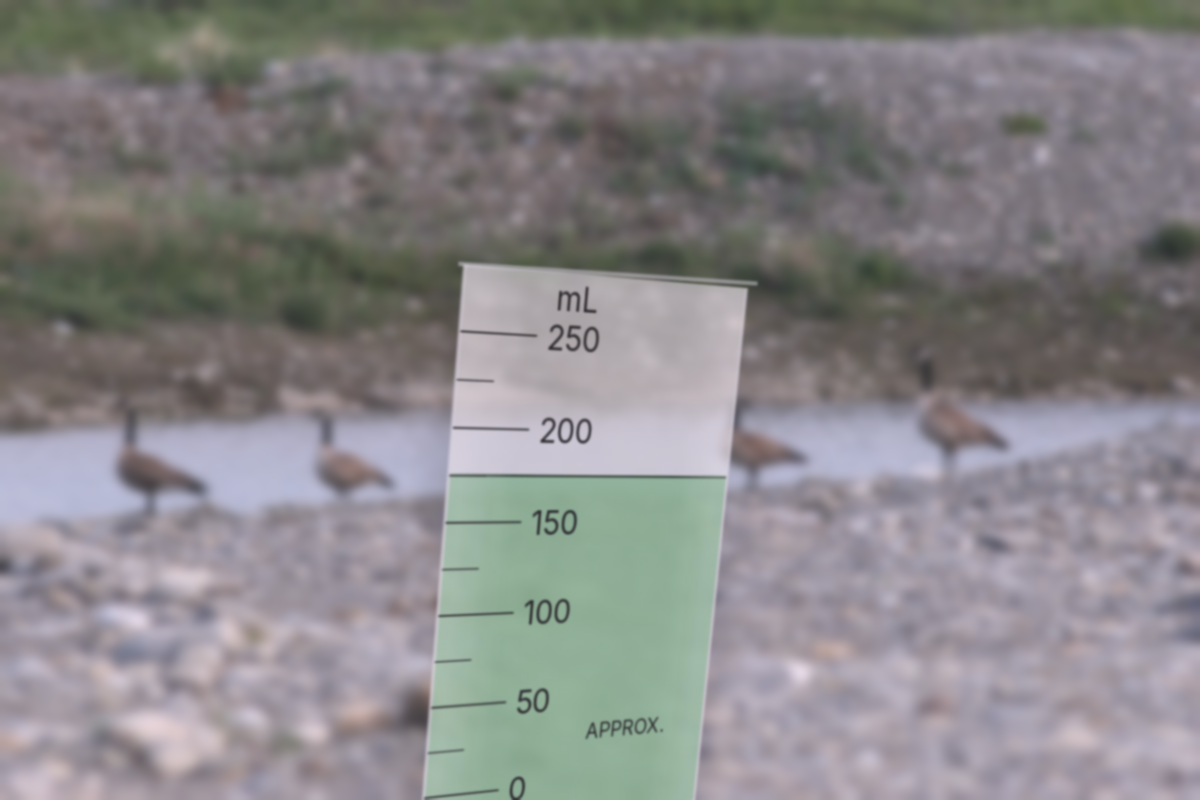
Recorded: 175 mL
